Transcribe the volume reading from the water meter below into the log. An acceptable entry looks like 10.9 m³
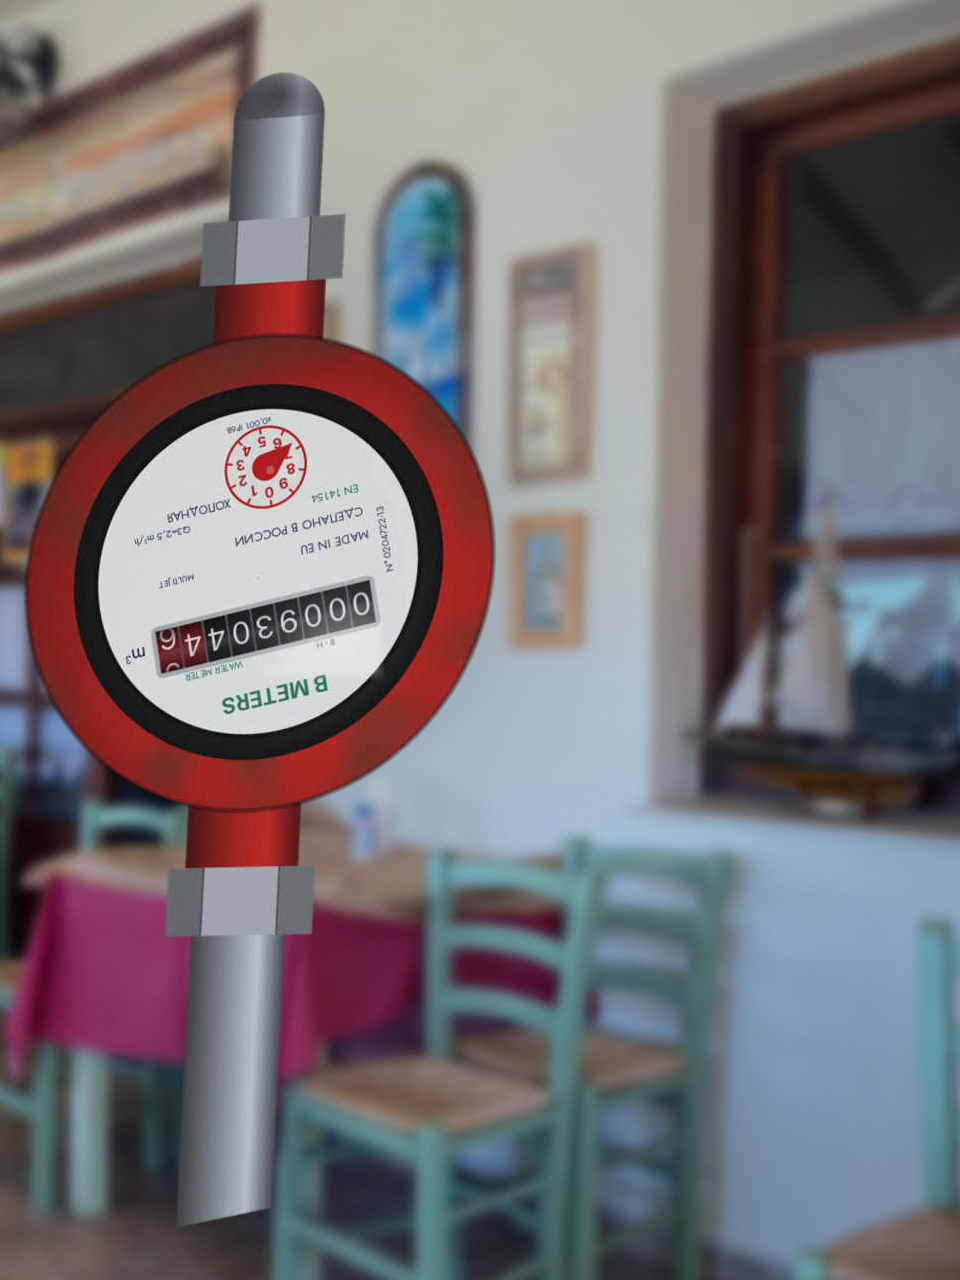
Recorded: 9304.456 m³
